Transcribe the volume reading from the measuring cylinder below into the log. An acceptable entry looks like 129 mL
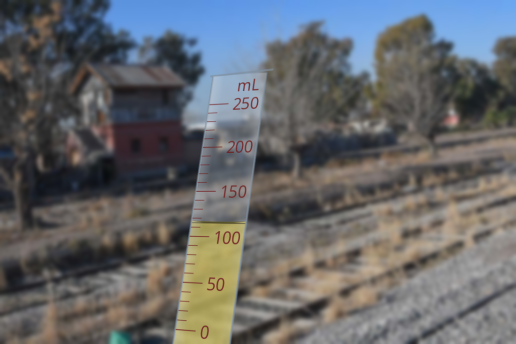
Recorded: 115 mL
